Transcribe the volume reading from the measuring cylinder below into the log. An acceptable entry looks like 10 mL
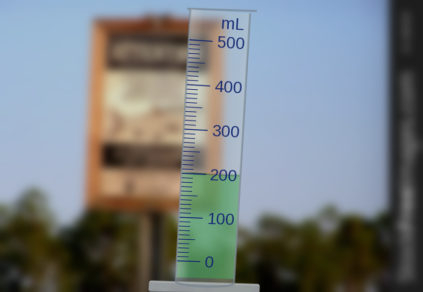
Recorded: 200 mL
